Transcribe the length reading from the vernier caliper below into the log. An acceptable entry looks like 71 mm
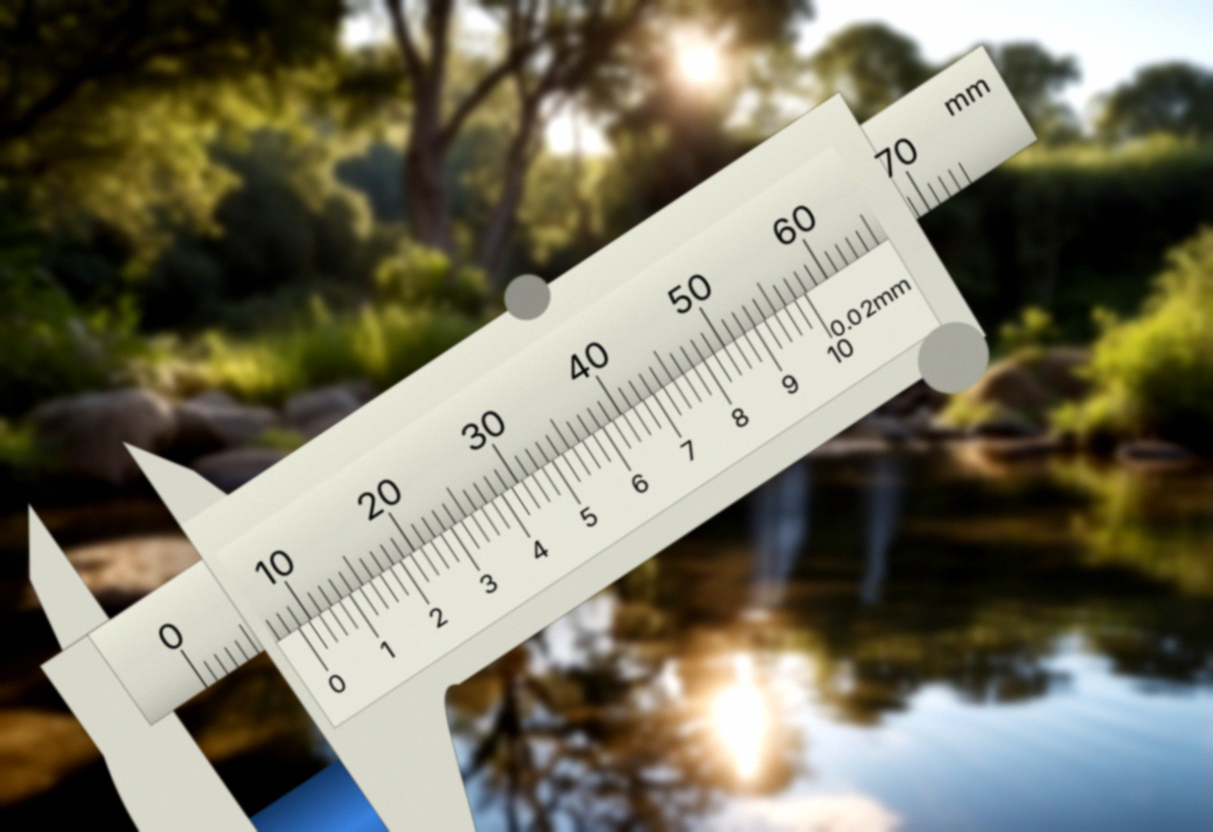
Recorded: 8.8 mm
